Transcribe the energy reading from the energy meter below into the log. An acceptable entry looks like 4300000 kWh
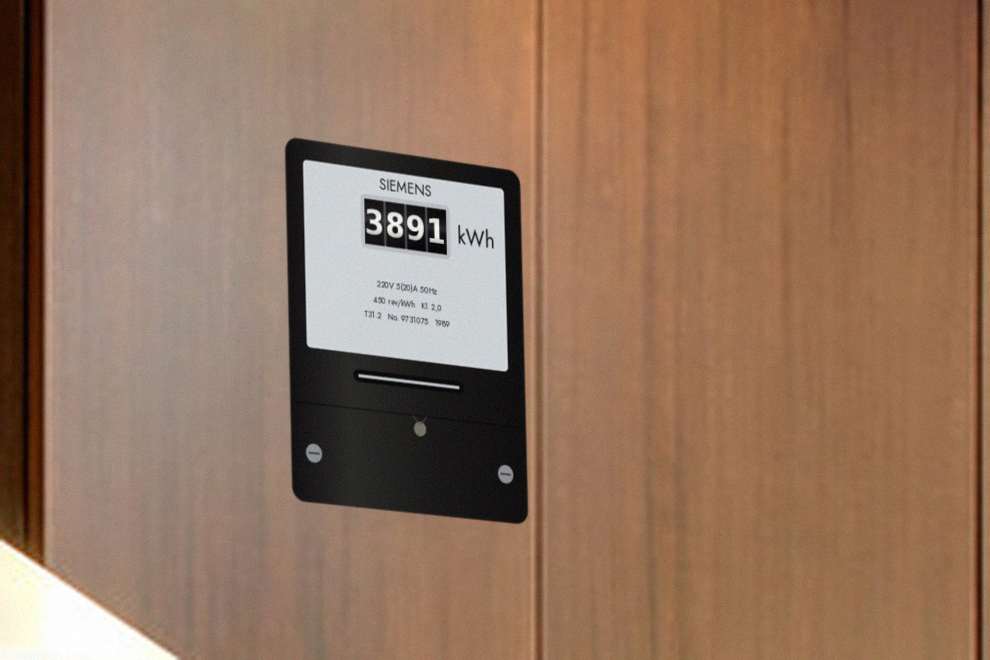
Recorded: 3891 kWh
